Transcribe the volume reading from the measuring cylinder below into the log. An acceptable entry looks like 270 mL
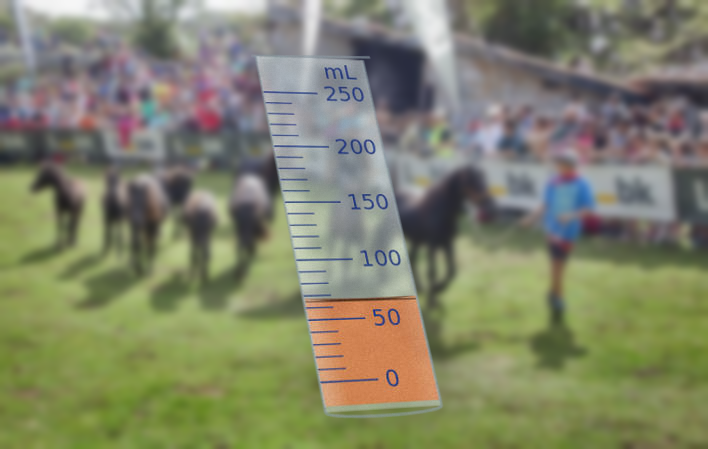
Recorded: 65 mL
